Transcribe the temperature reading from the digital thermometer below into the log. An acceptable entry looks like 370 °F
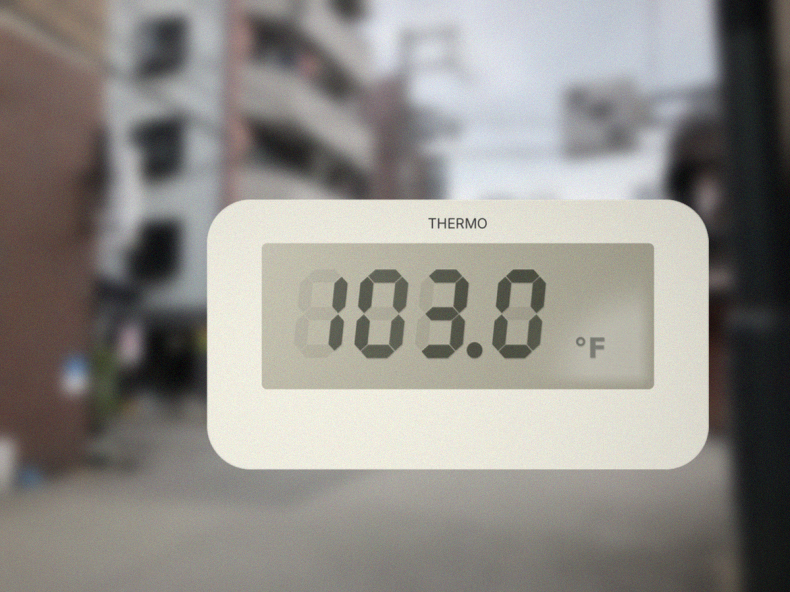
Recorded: 103.0 °F
